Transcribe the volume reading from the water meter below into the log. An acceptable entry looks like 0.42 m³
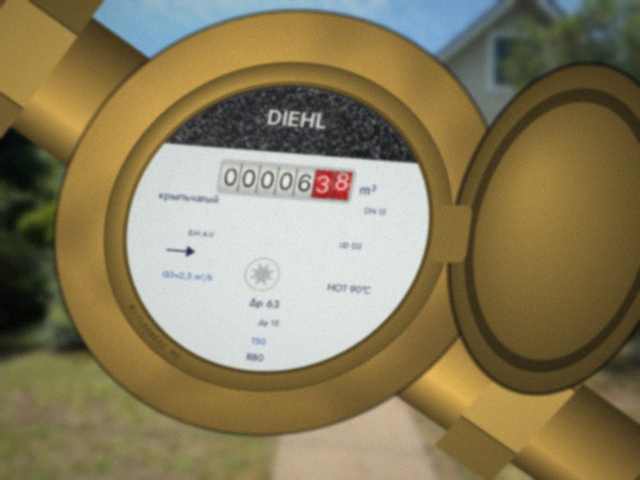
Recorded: 6.38 m³
